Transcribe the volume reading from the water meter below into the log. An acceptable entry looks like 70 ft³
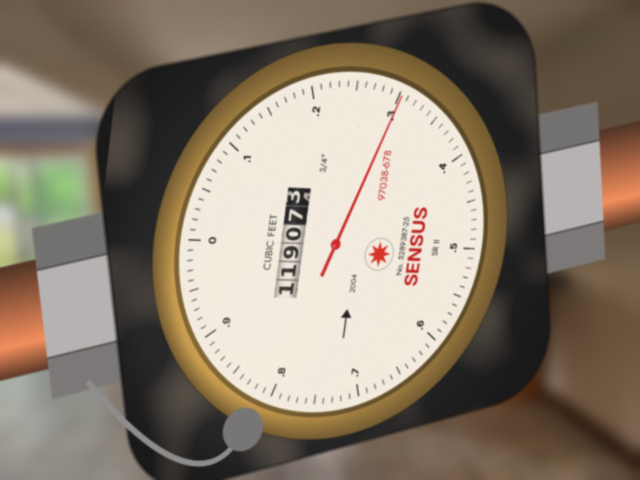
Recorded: 119073.30 ft³
